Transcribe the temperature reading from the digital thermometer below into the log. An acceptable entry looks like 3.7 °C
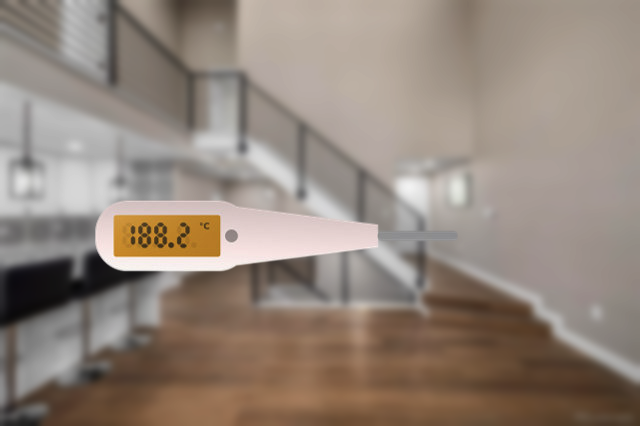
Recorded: 188.2 °C
